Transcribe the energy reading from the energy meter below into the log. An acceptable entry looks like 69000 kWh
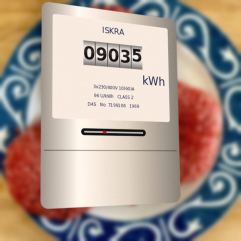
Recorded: 9035 kWh
